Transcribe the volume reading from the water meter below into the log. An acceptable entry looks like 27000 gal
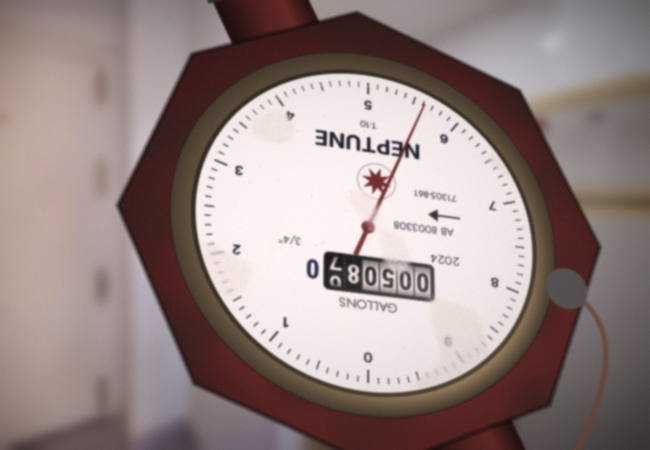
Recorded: 50865.6 gal
